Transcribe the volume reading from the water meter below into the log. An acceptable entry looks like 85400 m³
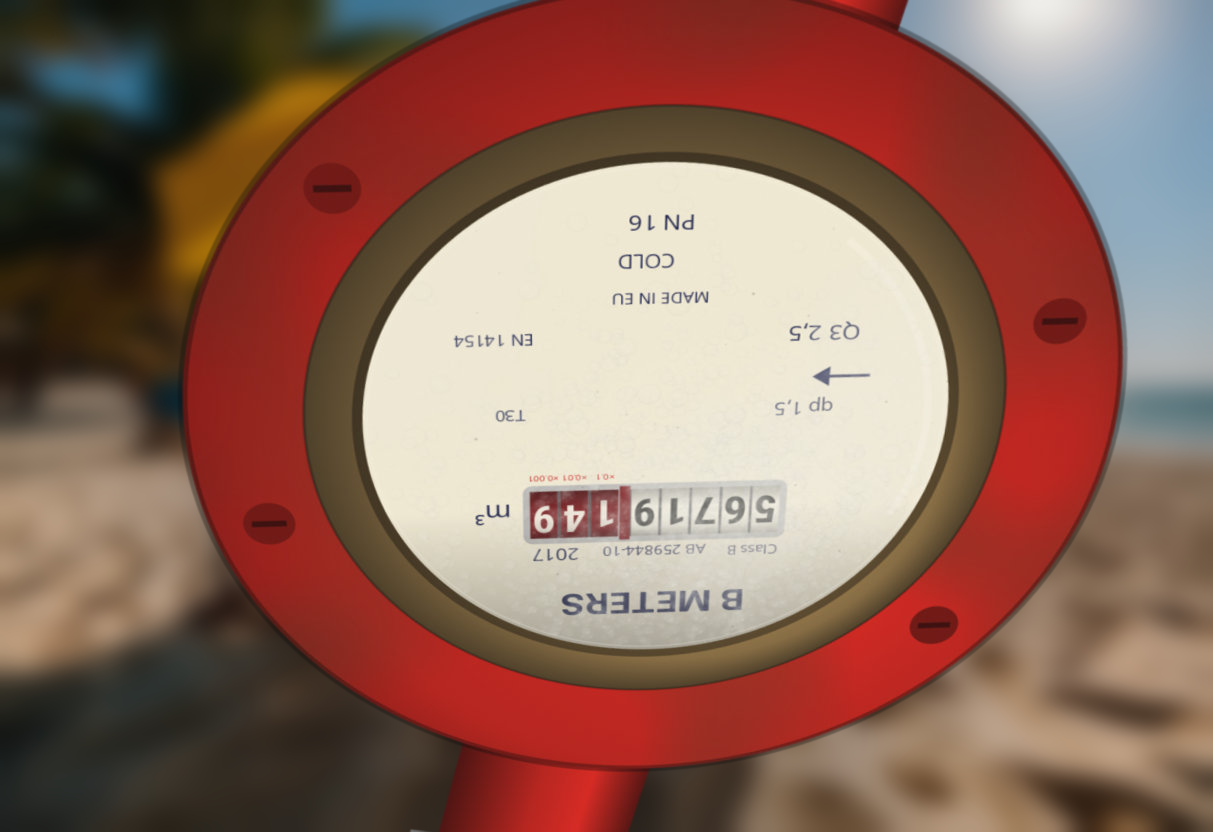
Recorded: 56719.149 m³
